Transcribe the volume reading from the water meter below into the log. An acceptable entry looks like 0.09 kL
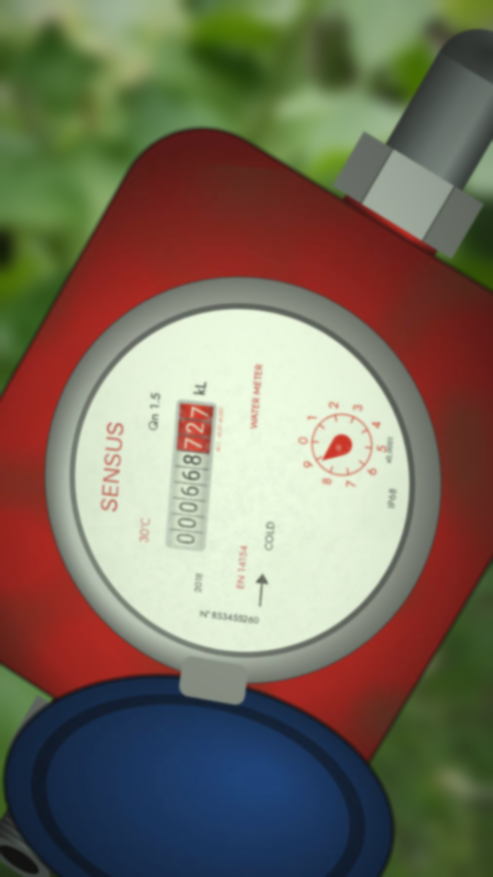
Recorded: 668.7268 kL
